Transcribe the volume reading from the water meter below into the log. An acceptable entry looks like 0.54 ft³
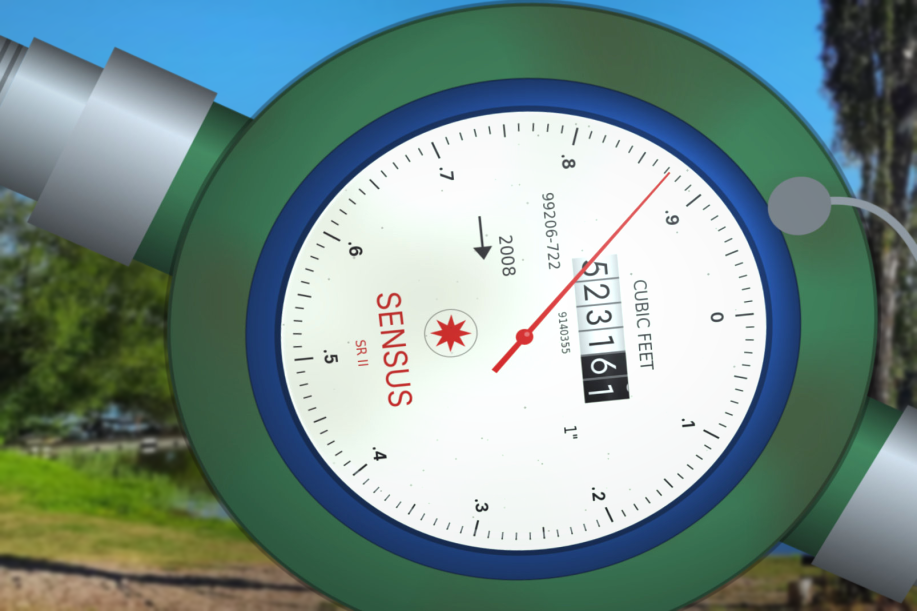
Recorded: 523160.87 ft³
